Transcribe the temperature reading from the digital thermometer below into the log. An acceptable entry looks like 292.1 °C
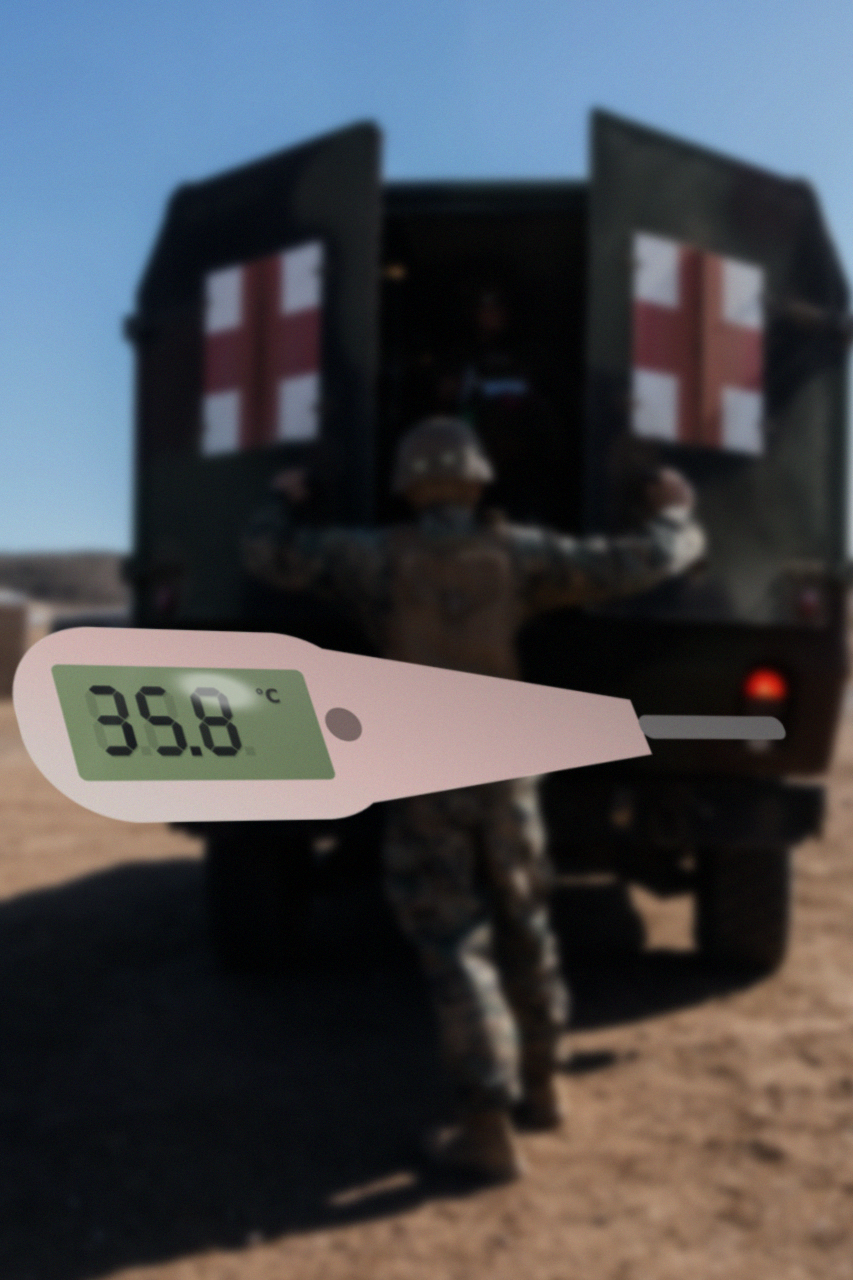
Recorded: 35.8 °C
